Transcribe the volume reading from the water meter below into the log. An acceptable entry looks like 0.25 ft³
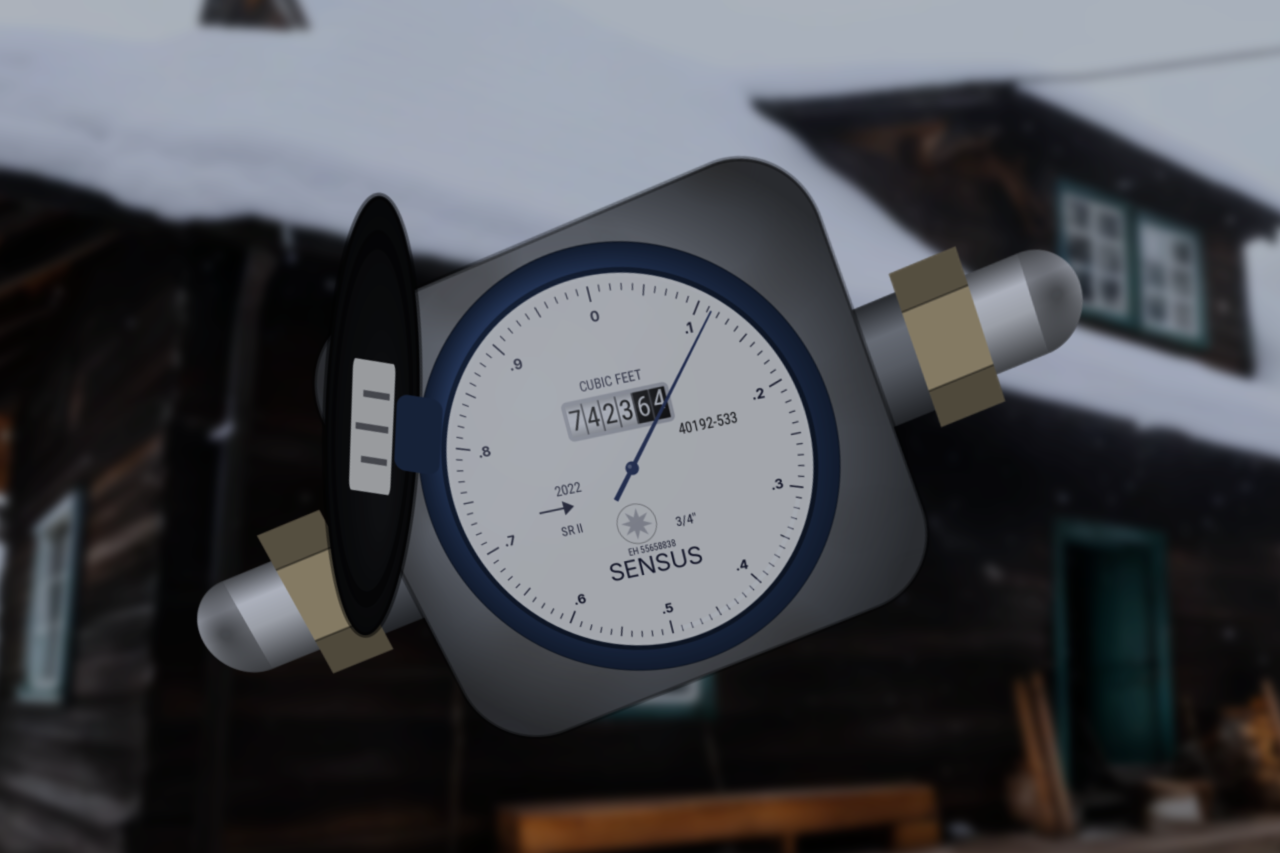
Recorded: 742364.11 ft³
